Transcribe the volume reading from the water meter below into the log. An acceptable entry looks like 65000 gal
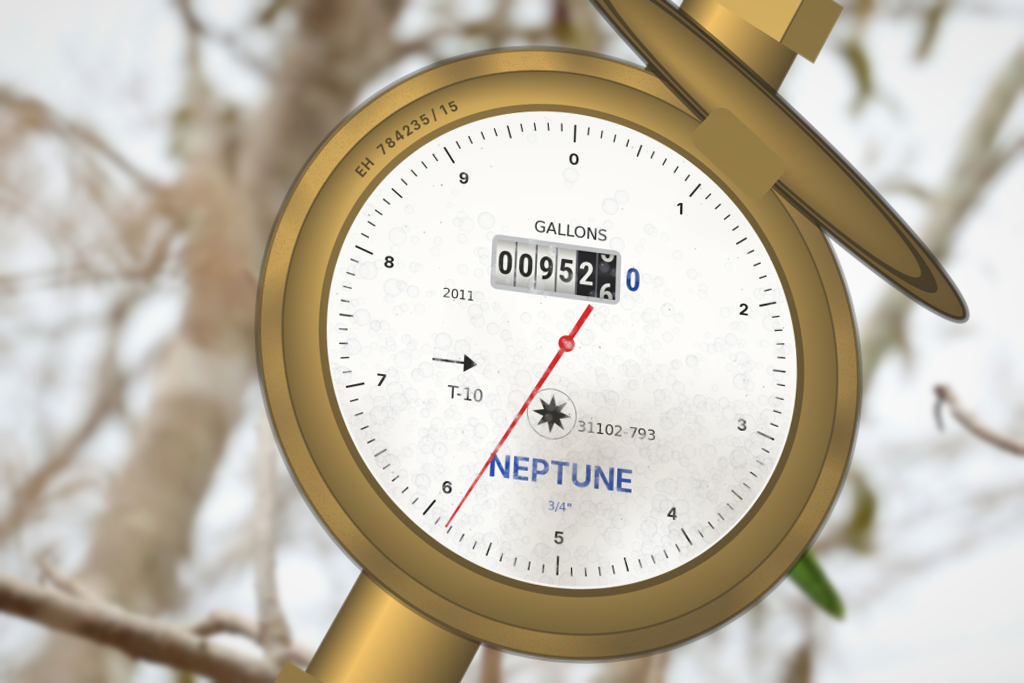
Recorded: 95255.8 gal
